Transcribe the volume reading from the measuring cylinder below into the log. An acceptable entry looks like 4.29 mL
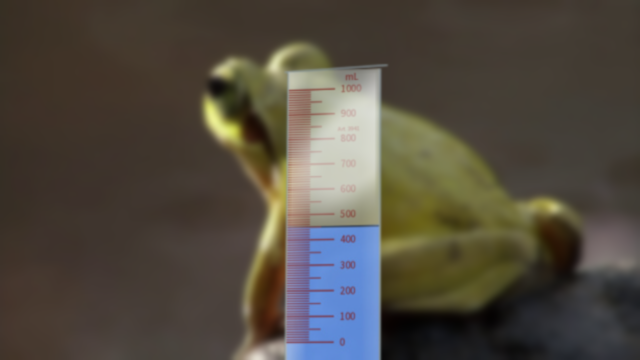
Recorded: 450 mL
